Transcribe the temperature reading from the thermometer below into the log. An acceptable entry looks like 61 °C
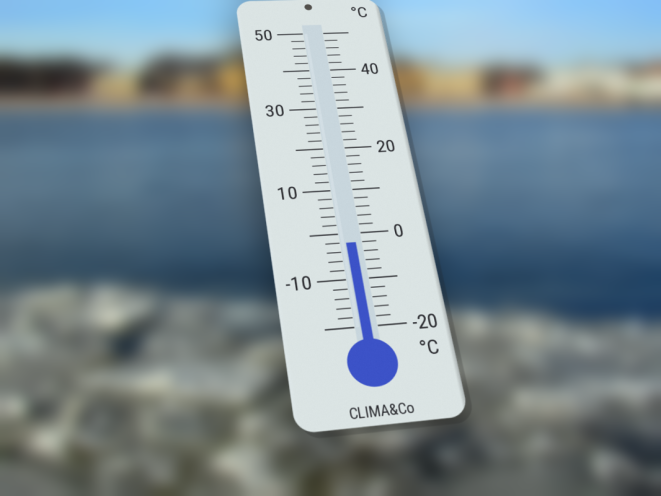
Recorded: -2 °C
